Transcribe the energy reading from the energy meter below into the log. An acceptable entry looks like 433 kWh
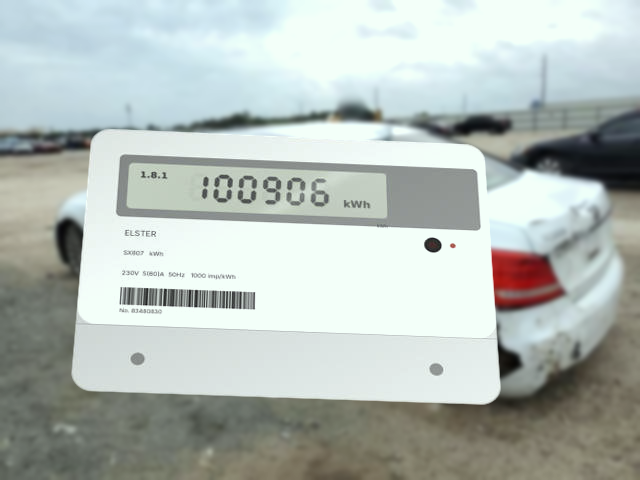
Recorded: 100906 kWh
